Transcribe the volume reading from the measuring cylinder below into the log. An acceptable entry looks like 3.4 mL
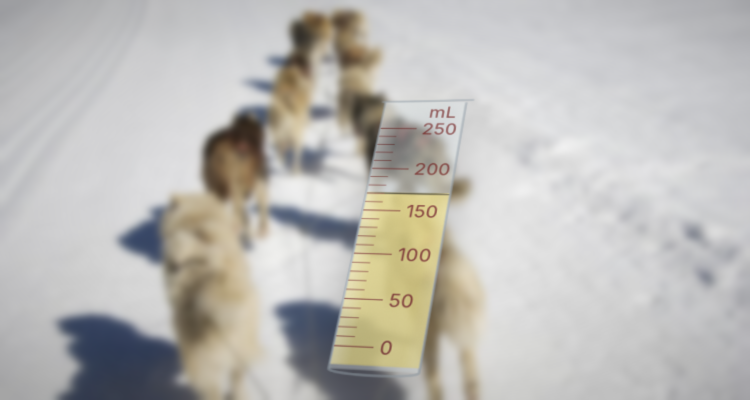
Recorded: 170 mL
